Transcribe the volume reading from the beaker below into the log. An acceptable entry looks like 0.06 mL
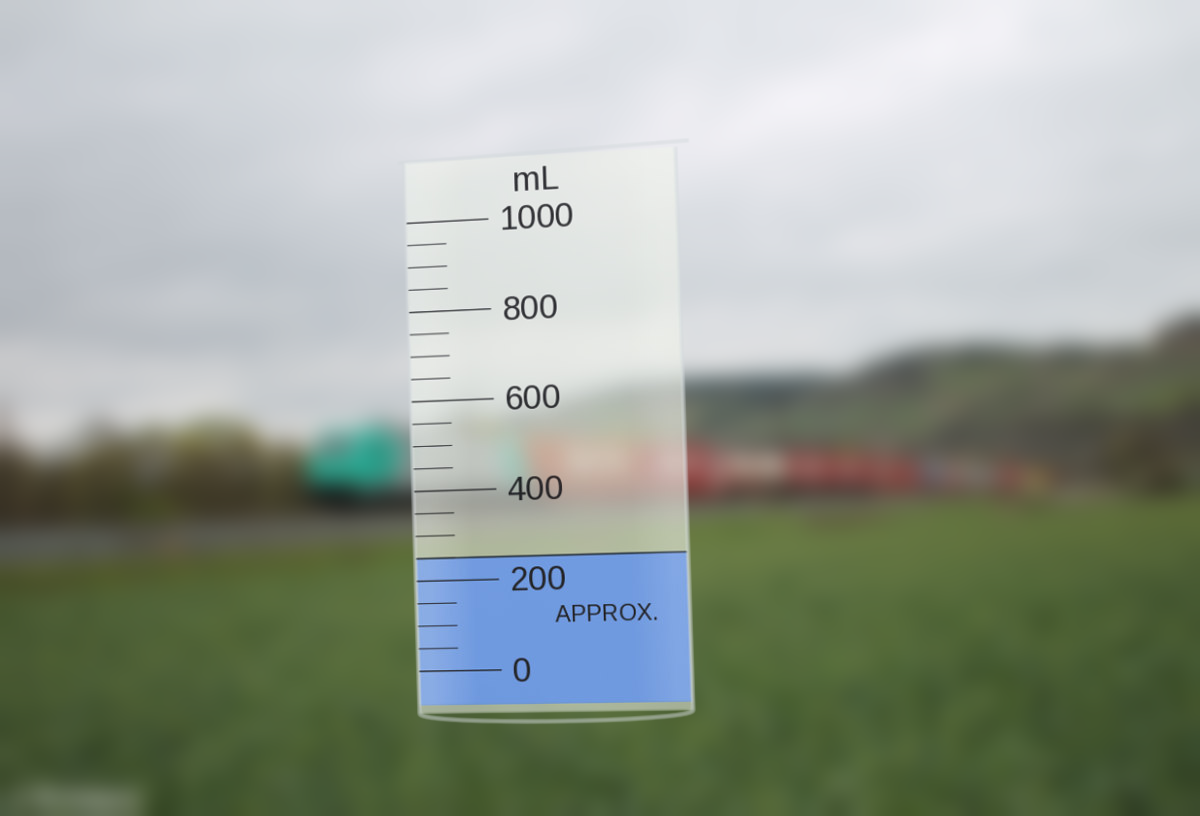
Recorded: 250 mL
